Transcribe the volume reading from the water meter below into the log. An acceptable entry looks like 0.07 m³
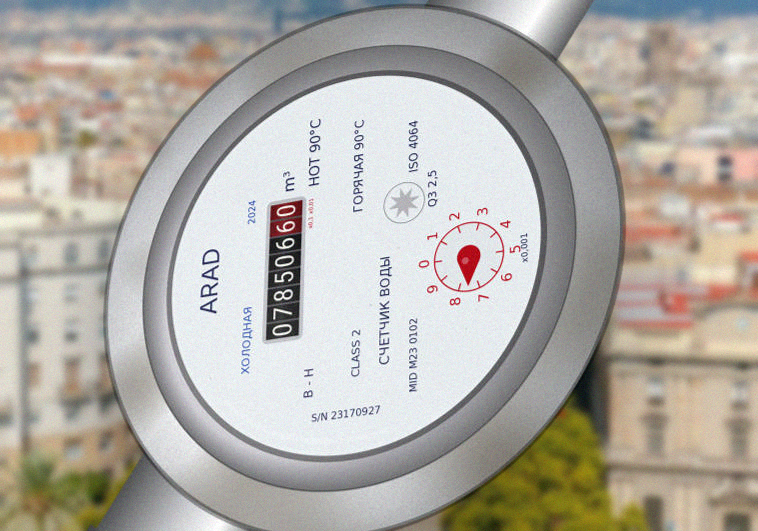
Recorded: 78506.607 m³
